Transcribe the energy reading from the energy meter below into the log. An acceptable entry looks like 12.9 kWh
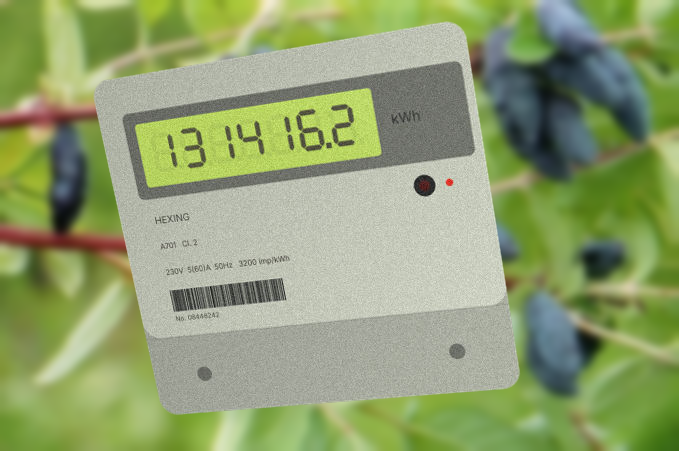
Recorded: 131416.2 kWh
